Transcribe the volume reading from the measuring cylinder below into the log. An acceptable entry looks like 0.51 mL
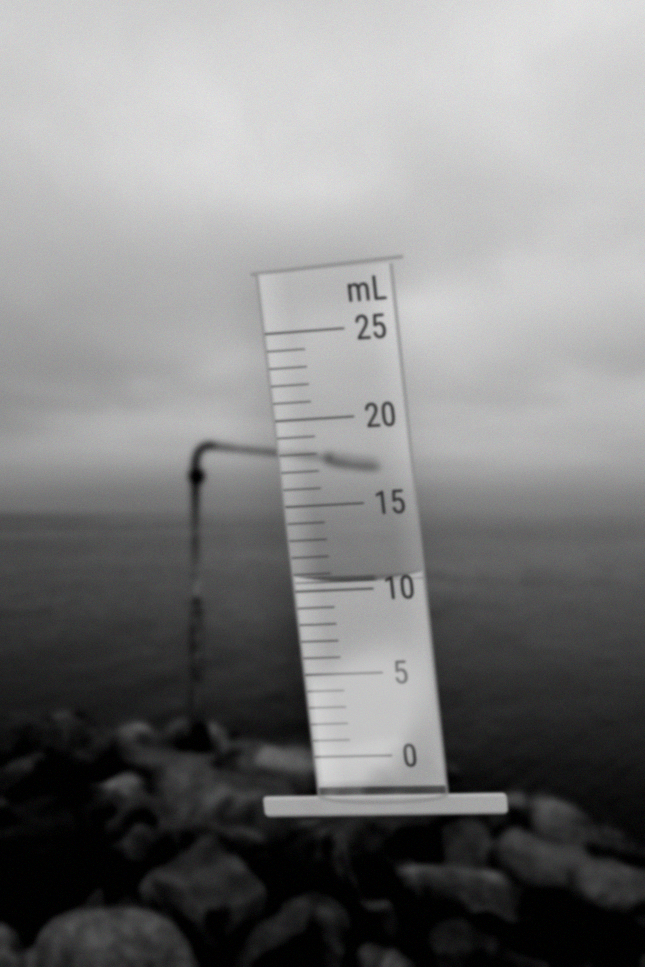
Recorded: 10.5 mL
